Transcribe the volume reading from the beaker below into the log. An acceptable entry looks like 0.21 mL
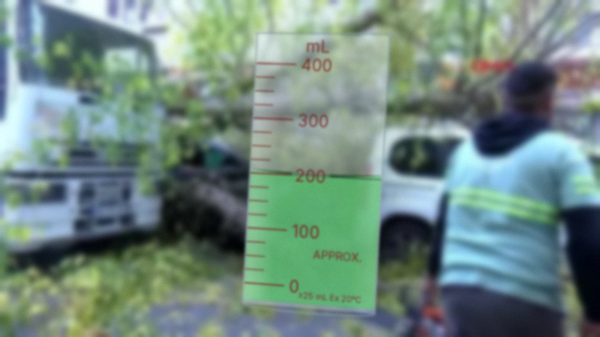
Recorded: 200 mL
